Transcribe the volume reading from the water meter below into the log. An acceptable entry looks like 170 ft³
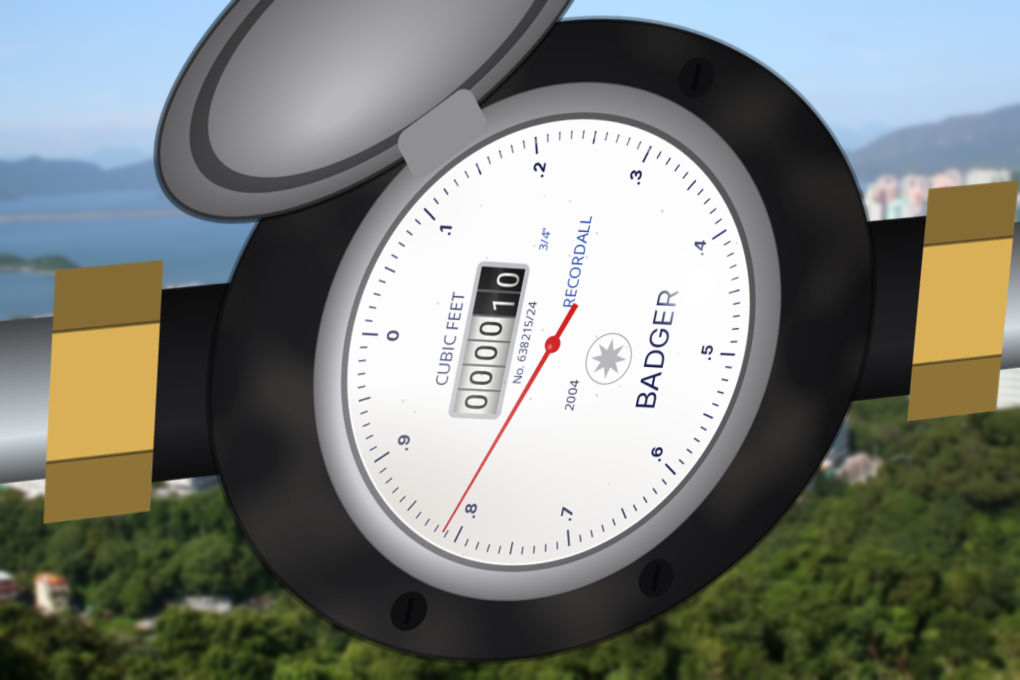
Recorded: 9.81 ft³
